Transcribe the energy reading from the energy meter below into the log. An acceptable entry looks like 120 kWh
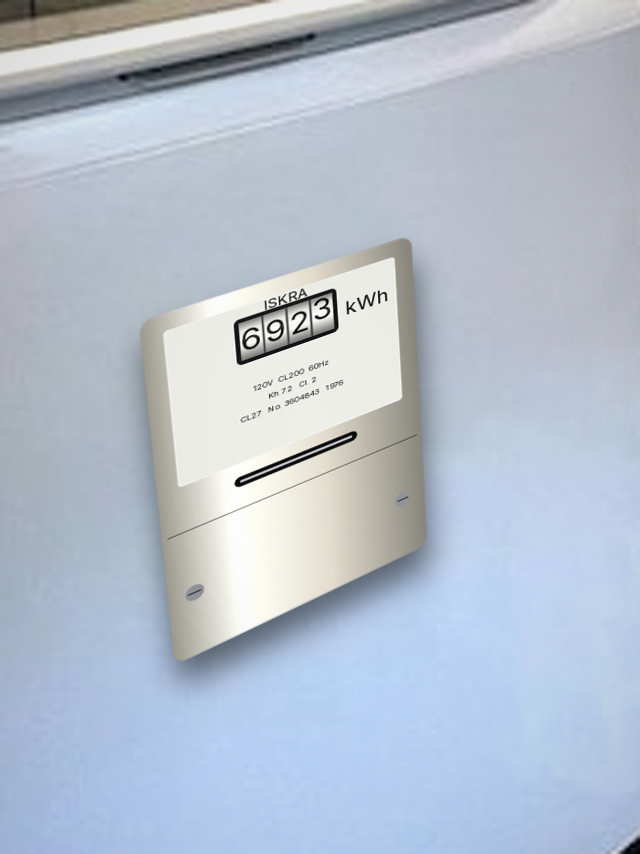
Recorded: 6923 kWh
